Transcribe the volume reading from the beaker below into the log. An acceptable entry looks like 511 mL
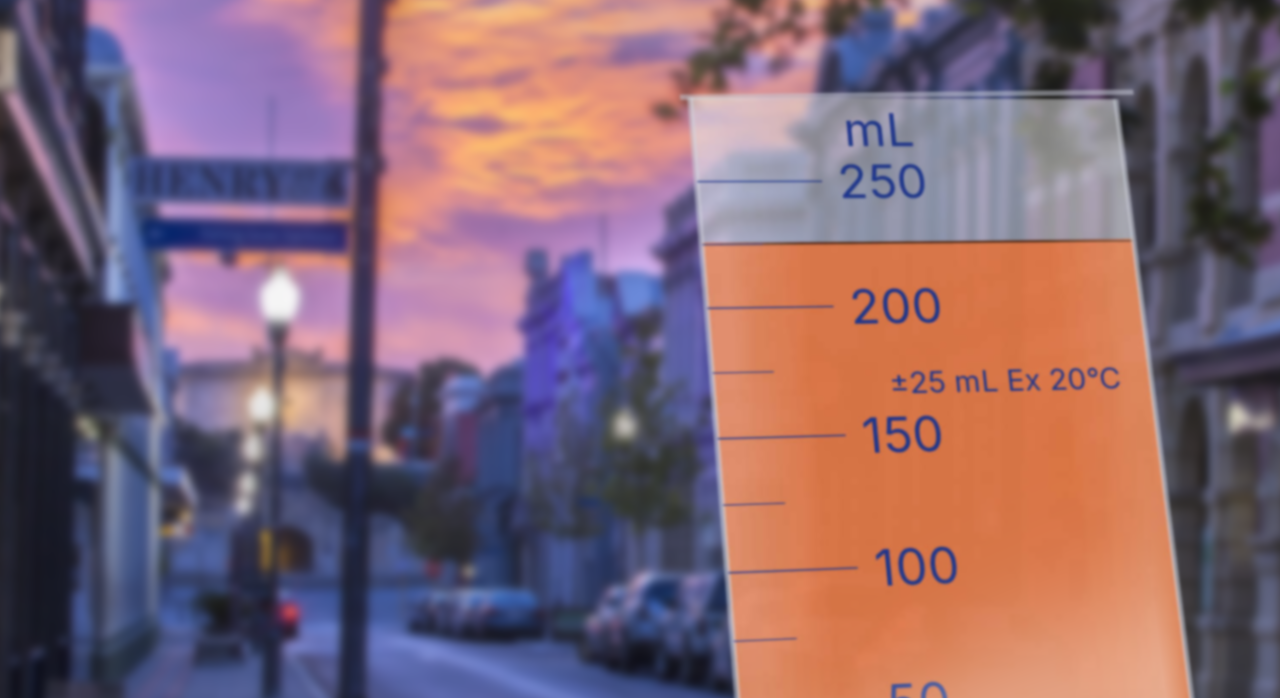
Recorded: 225 mL
